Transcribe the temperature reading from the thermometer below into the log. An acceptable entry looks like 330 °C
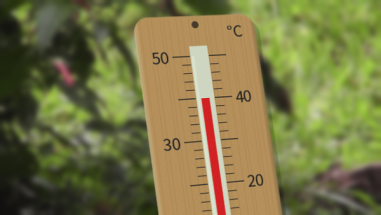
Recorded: 40 °C
